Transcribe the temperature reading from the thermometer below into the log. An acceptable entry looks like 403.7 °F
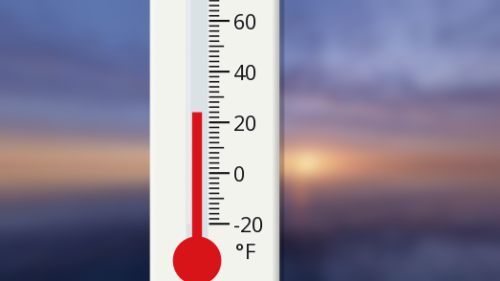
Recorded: 24 °F
